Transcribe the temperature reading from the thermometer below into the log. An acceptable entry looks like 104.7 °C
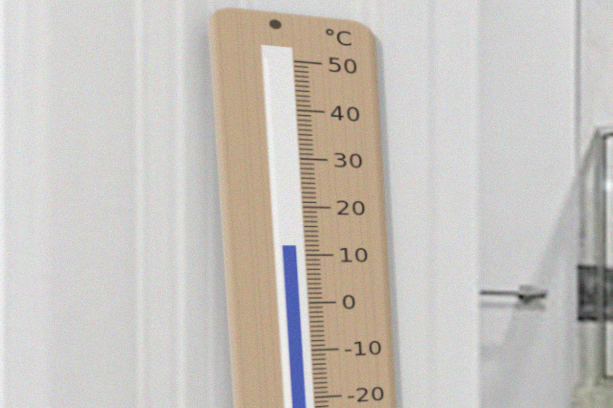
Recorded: 12 °C
